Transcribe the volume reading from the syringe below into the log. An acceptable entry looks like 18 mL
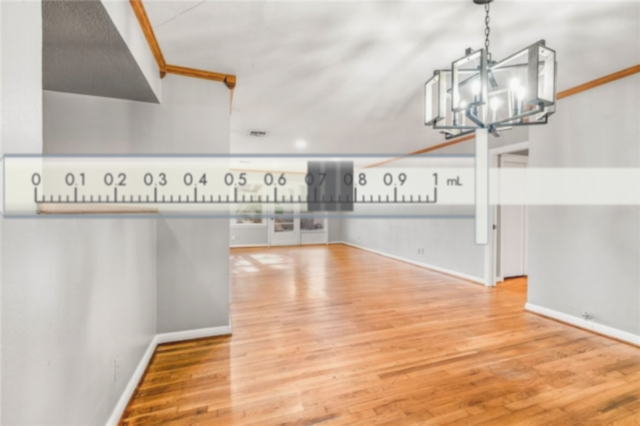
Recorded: 0.68 mL
